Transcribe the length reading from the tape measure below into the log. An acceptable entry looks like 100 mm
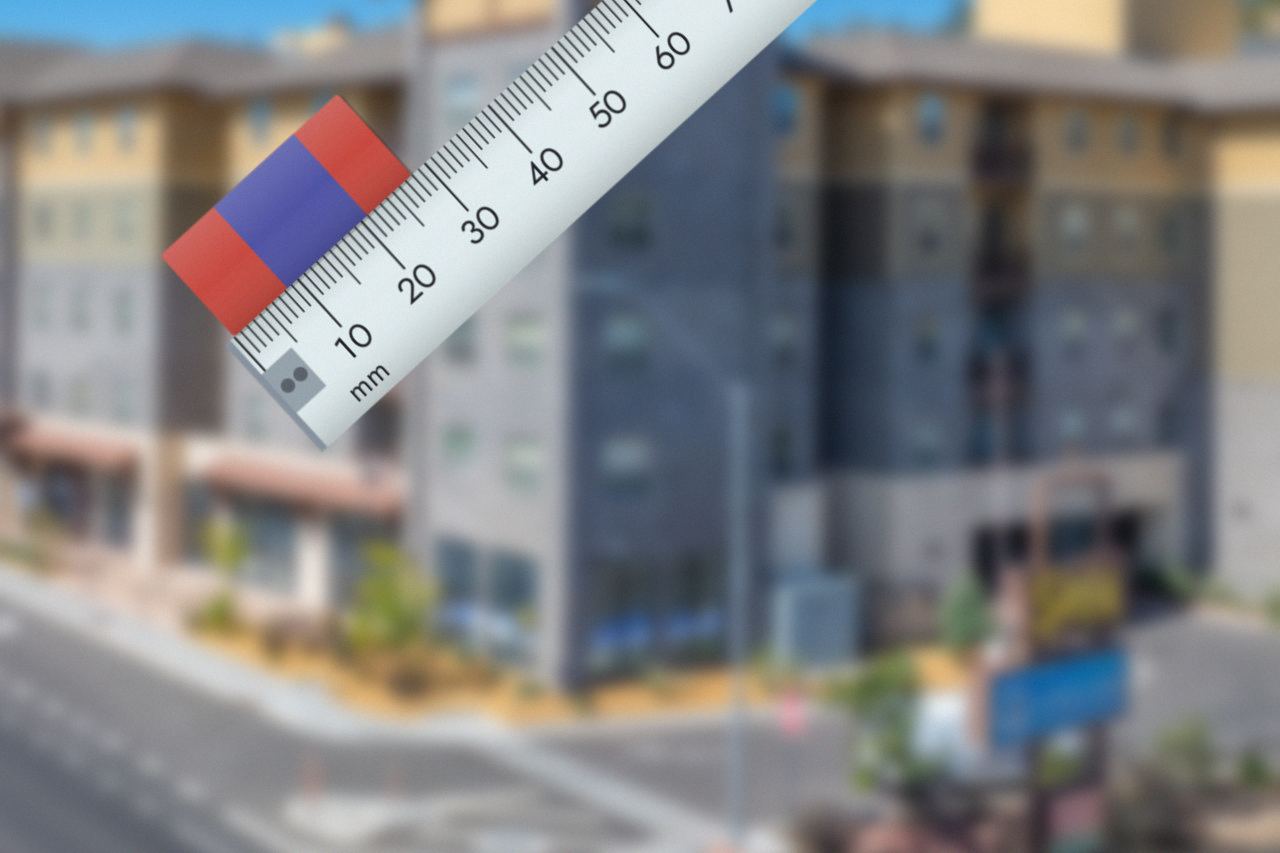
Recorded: 28 mm
